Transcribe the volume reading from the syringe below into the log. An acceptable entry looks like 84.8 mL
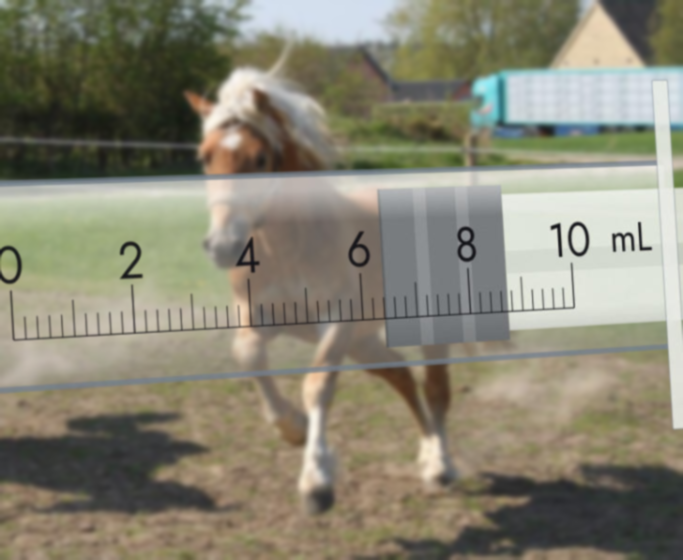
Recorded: 6.4 mL
